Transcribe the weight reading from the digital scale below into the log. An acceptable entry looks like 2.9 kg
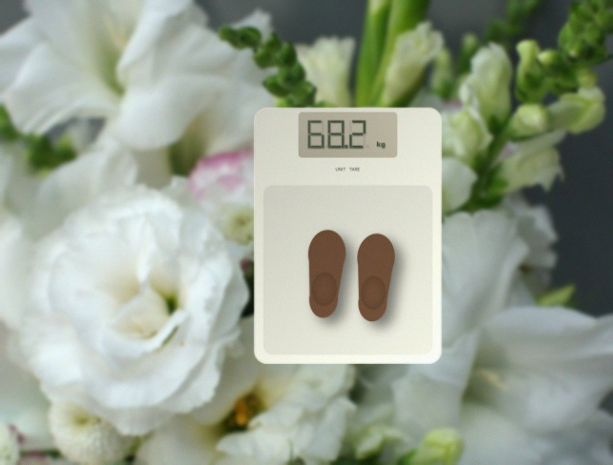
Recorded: 68.2 kg
